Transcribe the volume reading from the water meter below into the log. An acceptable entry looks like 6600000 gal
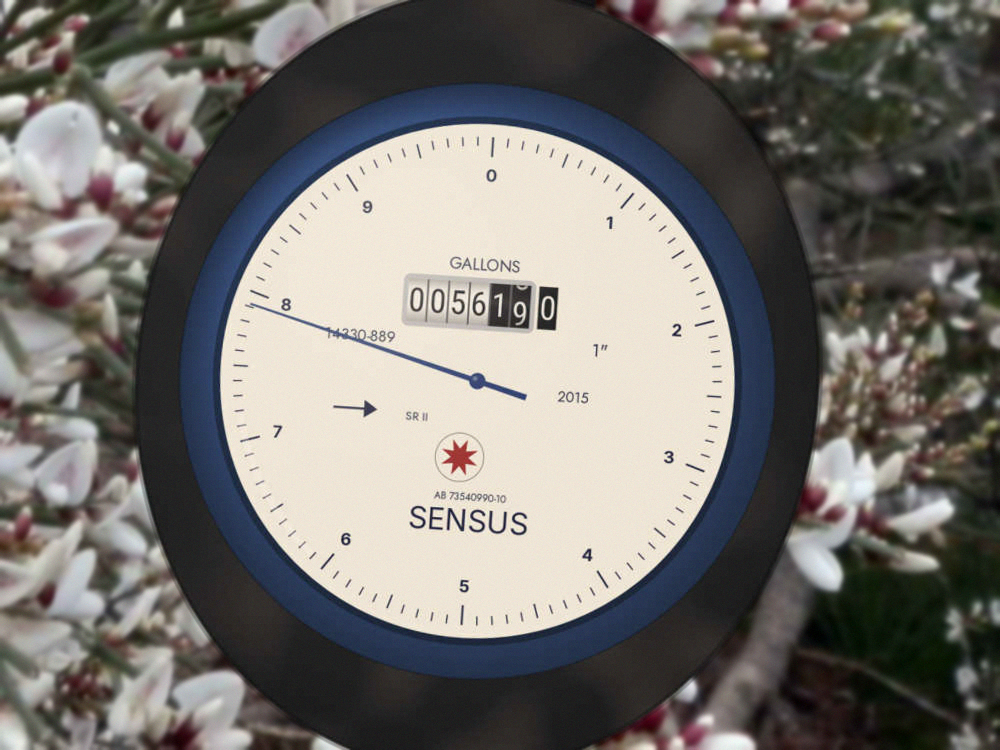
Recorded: 56187.9 gal
